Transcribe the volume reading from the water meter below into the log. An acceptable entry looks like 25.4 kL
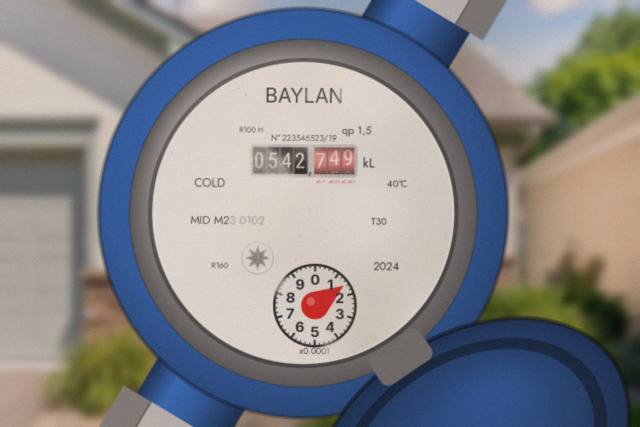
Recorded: 542.7491 kL
